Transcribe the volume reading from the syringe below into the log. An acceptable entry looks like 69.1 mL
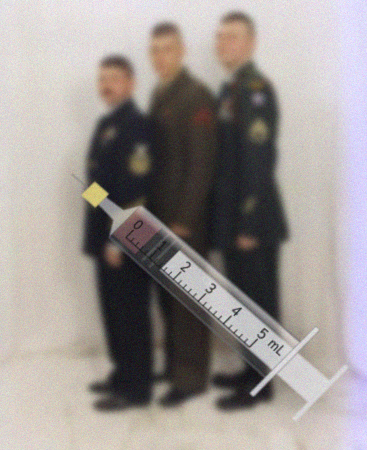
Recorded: 0.6 mL
